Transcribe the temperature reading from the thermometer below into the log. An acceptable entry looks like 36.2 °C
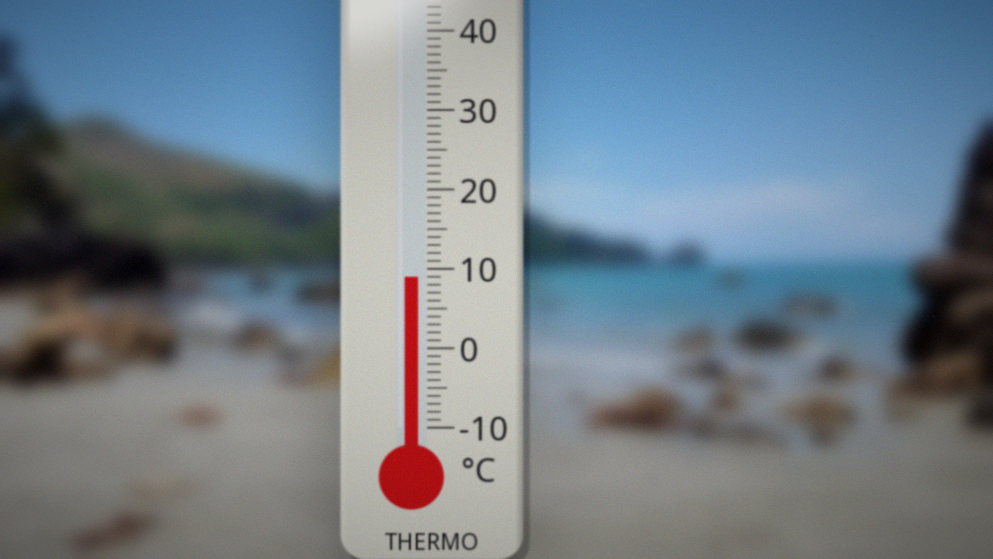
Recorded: 9 °C
